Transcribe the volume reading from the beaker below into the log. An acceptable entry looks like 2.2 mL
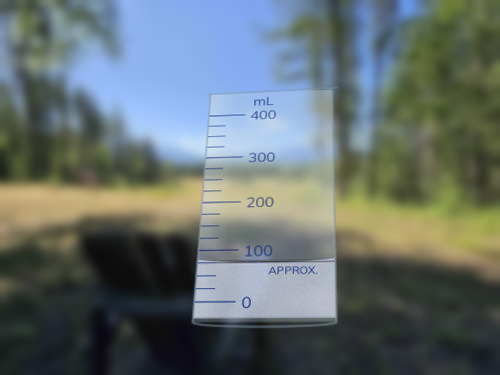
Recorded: 75 mL
